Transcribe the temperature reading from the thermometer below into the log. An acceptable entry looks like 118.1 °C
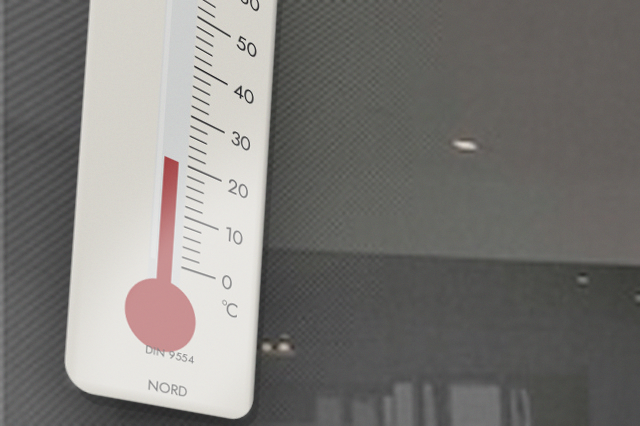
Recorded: 20 °C
